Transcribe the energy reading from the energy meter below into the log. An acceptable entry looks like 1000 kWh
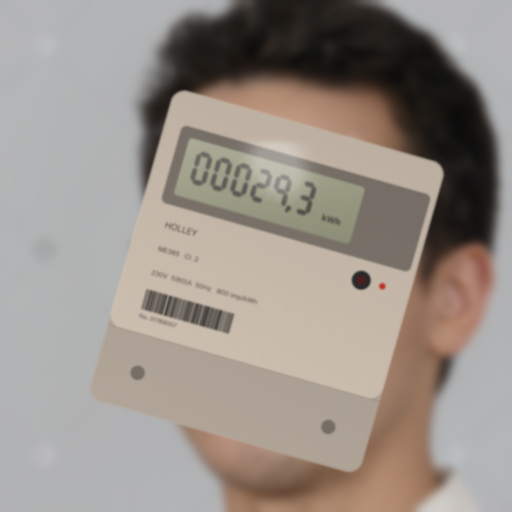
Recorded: 29.3 kWh
